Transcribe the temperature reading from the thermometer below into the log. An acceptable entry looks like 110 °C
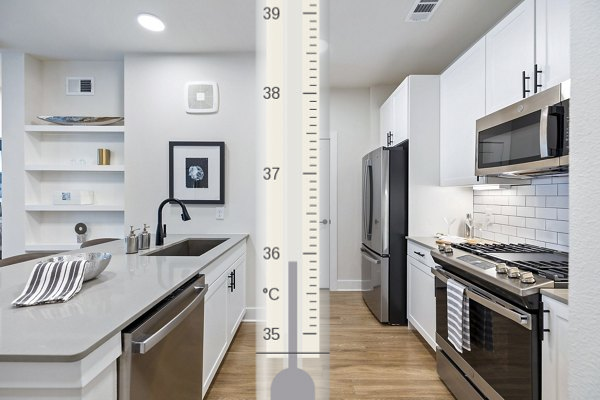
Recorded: 35.9 °C
